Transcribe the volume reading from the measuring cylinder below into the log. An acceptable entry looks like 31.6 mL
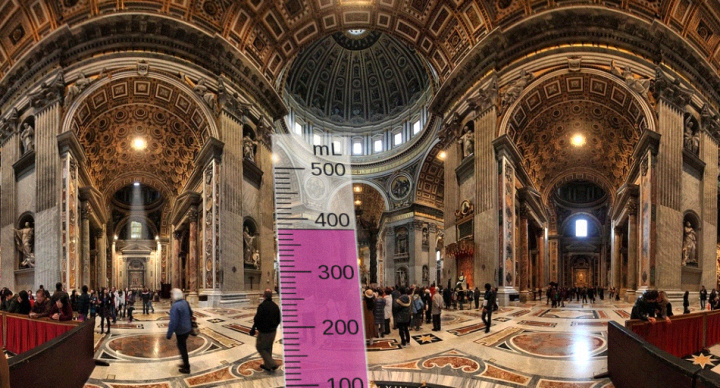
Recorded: 380 mL
